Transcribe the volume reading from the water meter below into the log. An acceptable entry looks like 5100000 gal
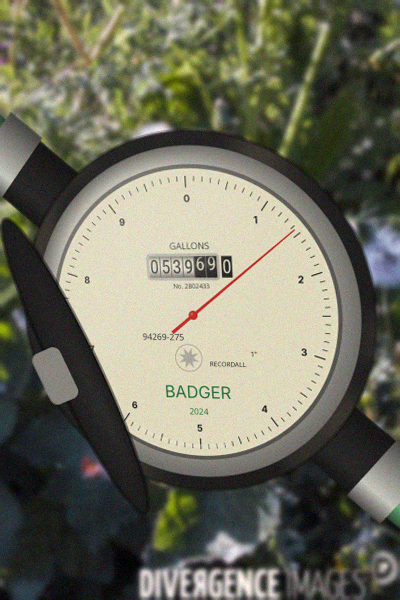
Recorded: 539691.4 gal
